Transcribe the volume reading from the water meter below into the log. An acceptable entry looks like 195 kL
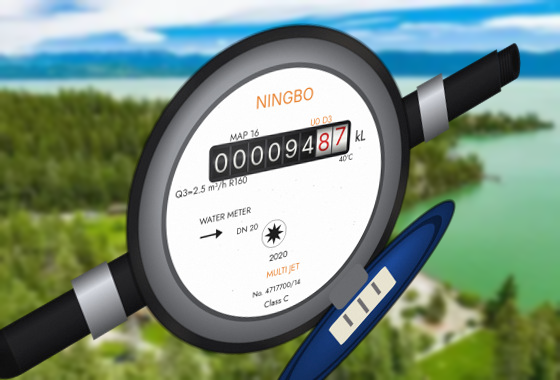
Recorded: 94.87 kL
